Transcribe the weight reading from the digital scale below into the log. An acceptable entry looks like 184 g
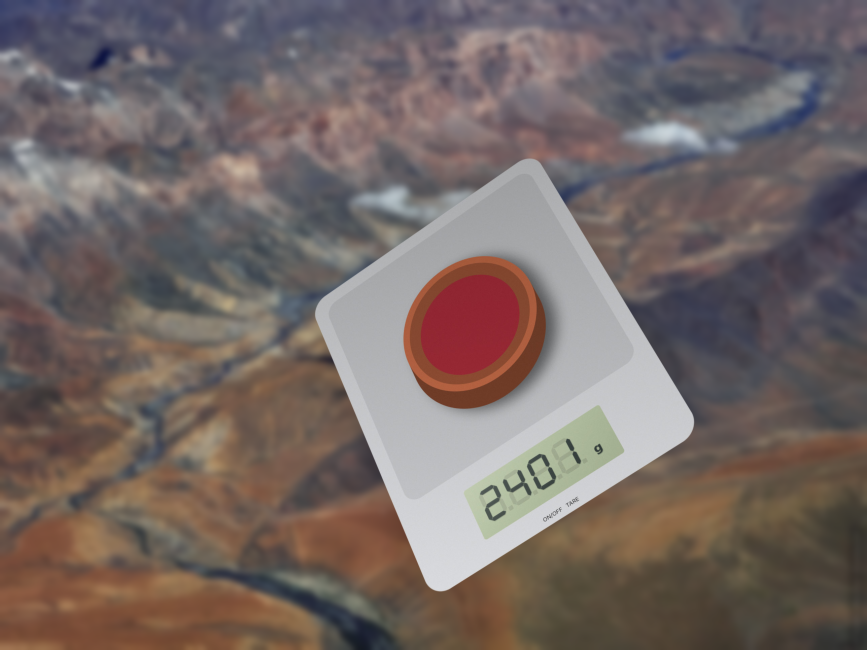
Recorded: 2401 g
